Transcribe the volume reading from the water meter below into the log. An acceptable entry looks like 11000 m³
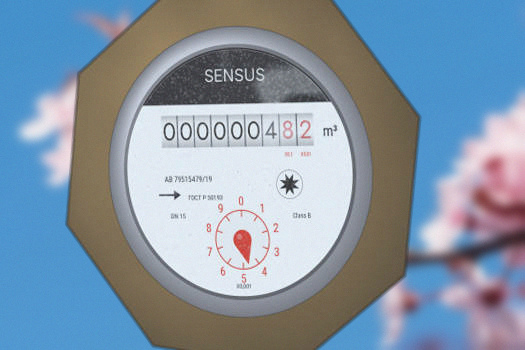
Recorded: 4.824 m³
